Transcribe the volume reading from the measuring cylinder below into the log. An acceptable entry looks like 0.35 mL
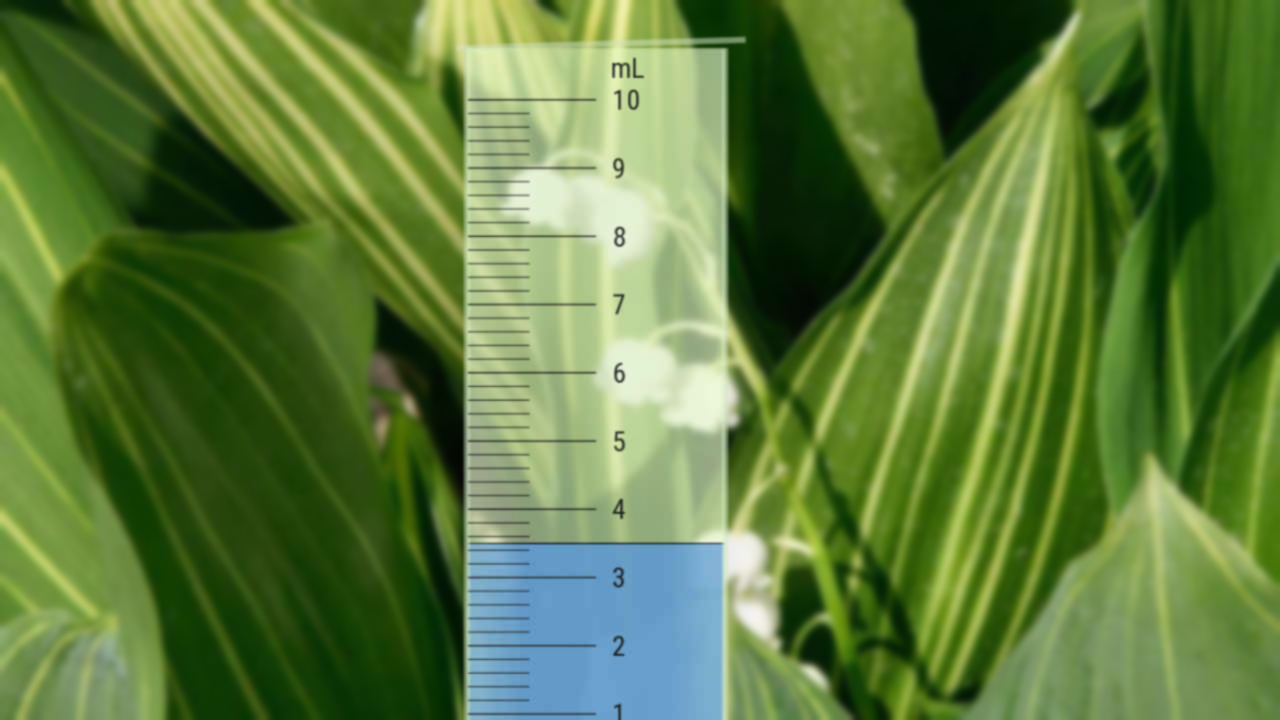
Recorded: 3.5 mL
